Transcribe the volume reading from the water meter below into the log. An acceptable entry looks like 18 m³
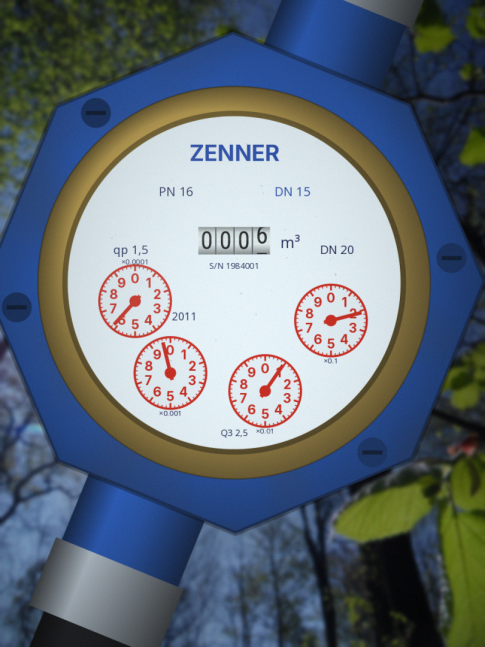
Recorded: 6.2096 m³
